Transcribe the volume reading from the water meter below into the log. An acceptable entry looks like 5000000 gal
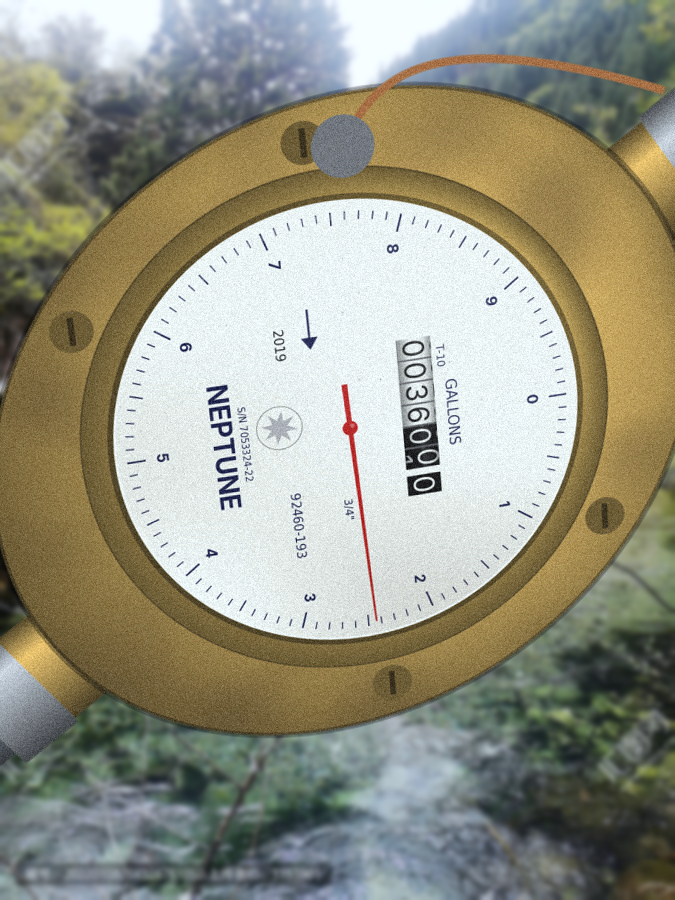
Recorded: 36002.4 gal
